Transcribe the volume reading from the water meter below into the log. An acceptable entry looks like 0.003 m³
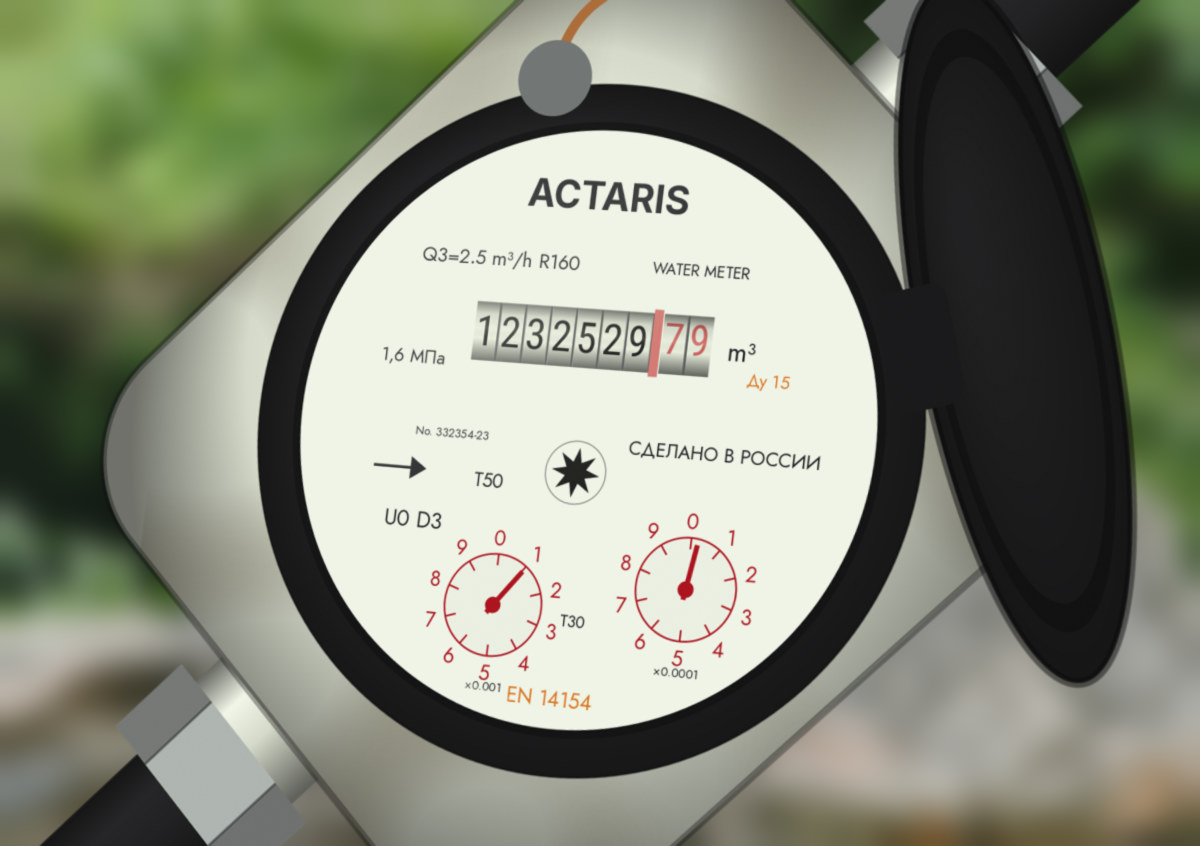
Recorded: 1232529.7910 m³
